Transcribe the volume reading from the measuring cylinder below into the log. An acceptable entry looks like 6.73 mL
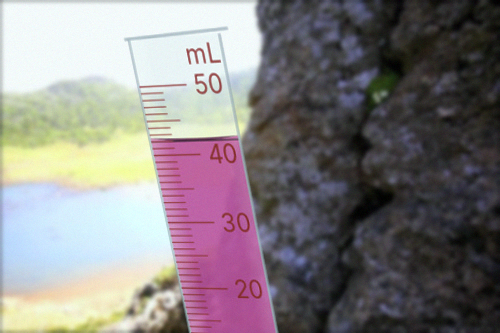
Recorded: 42 mL
